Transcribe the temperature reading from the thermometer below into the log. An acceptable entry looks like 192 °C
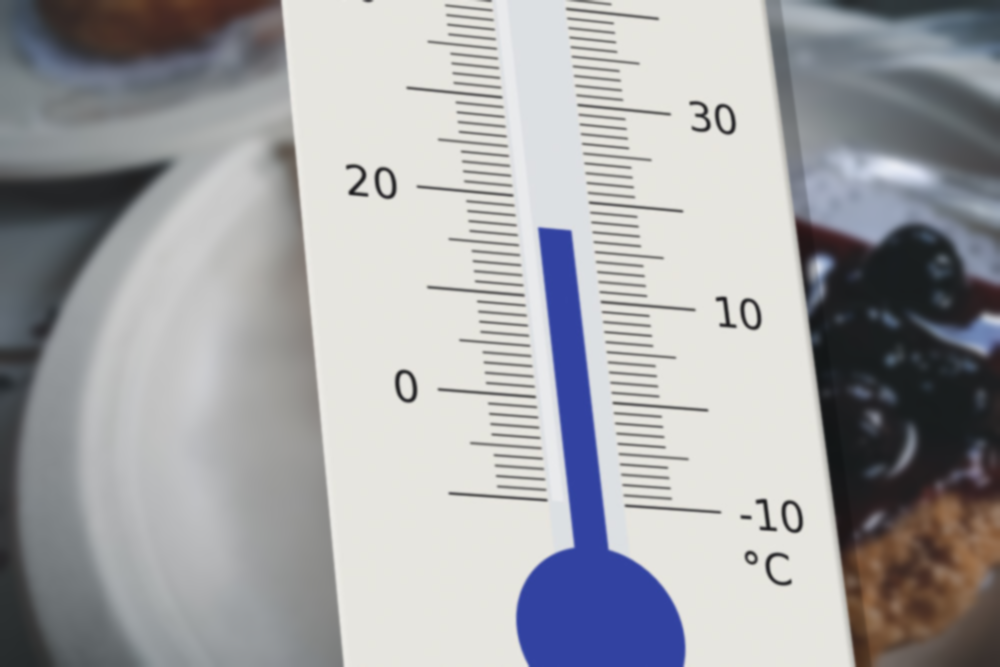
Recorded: 17 °C
